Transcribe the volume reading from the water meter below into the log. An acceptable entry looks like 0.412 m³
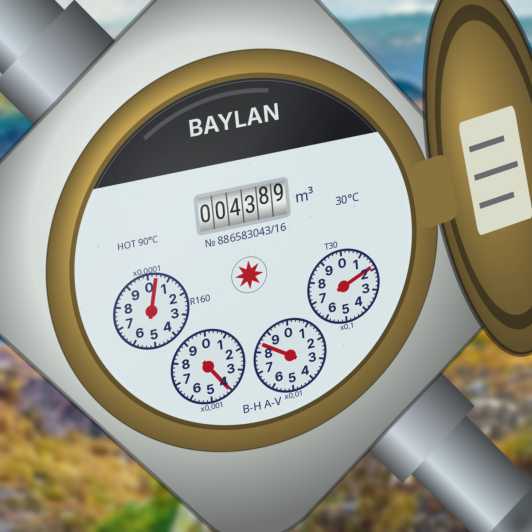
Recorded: 4389.1840 m³
